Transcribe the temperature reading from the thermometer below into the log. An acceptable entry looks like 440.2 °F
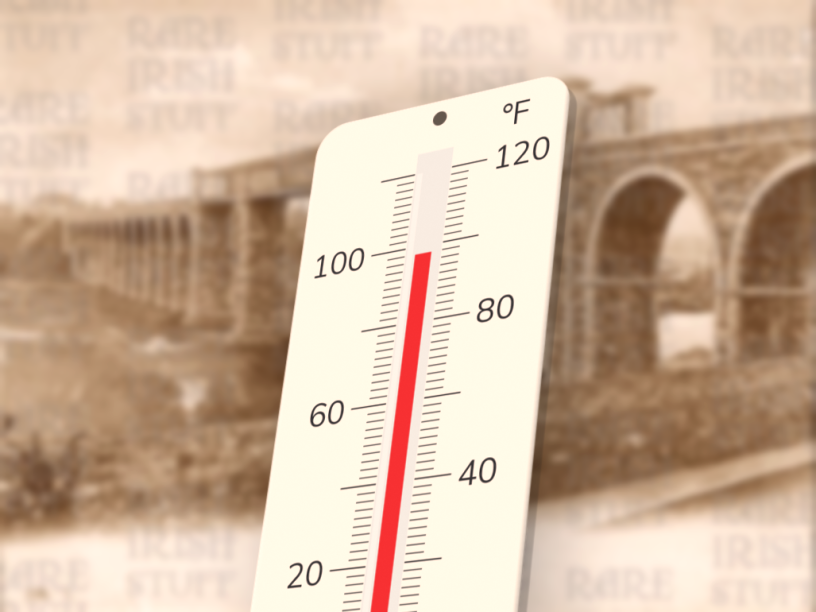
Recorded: 98 °F
